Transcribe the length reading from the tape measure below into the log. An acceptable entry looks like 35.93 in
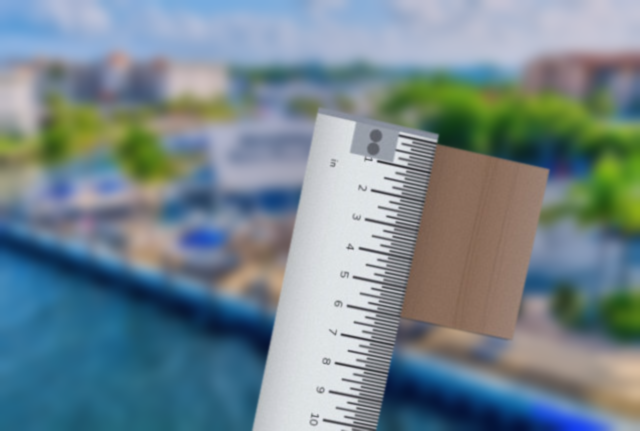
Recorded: 6 in
